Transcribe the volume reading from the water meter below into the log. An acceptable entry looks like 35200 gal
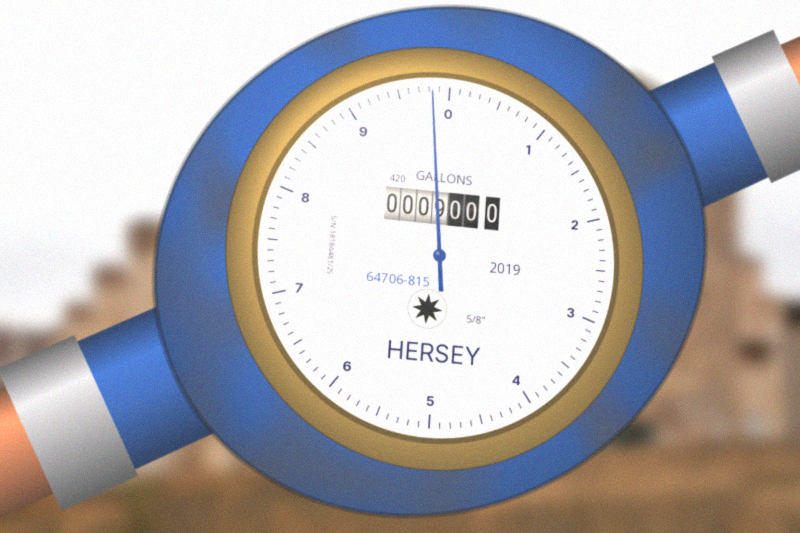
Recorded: 8999.8 gal
